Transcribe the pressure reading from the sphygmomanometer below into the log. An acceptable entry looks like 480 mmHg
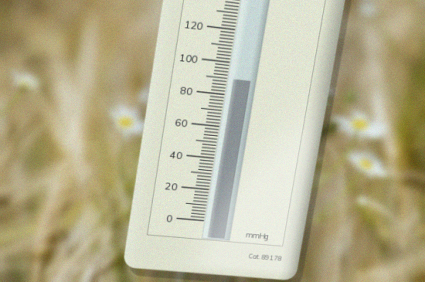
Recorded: 90 mmHg
